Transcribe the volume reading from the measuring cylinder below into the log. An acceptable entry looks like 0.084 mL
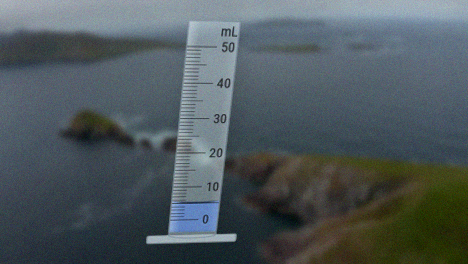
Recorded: 5 mL
